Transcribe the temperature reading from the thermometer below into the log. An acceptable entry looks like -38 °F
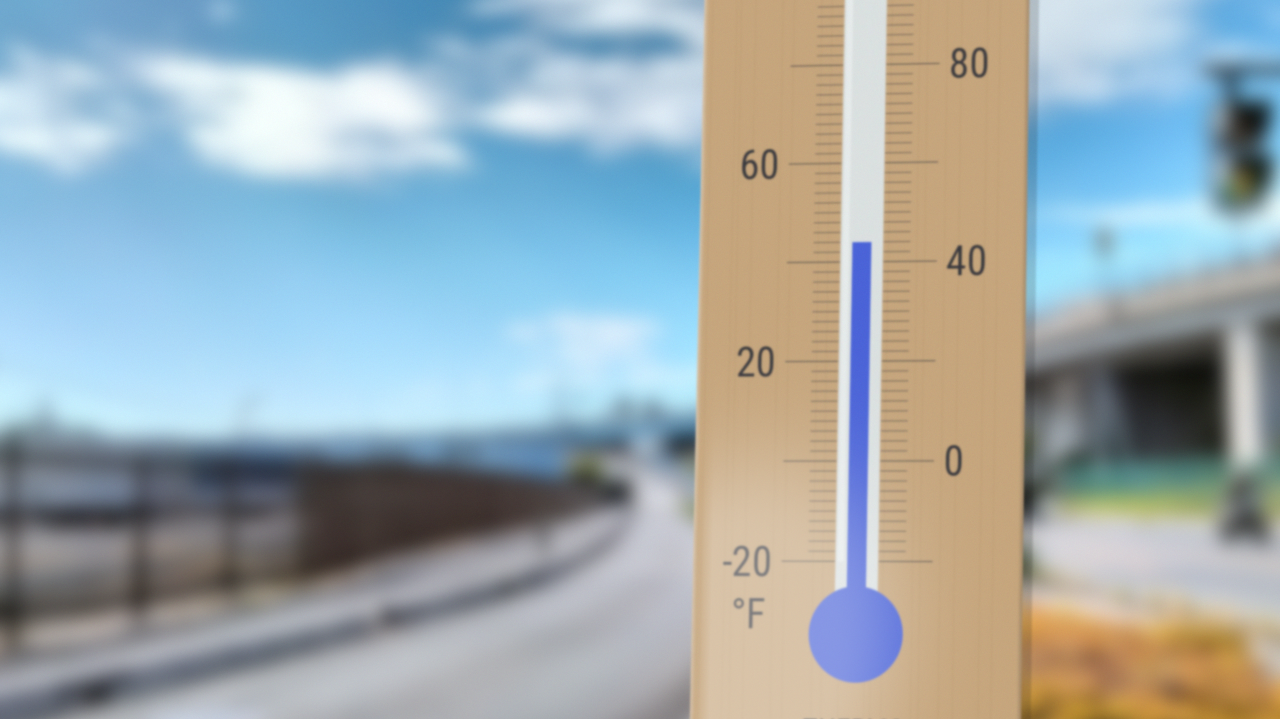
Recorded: 44 °F
